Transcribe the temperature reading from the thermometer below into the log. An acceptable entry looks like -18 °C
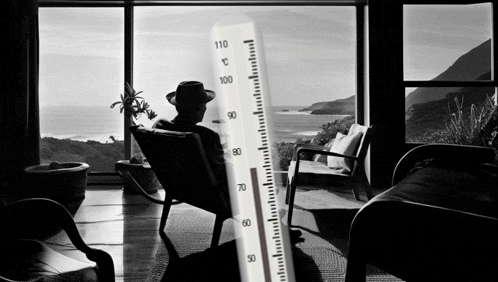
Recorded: 75 °C
